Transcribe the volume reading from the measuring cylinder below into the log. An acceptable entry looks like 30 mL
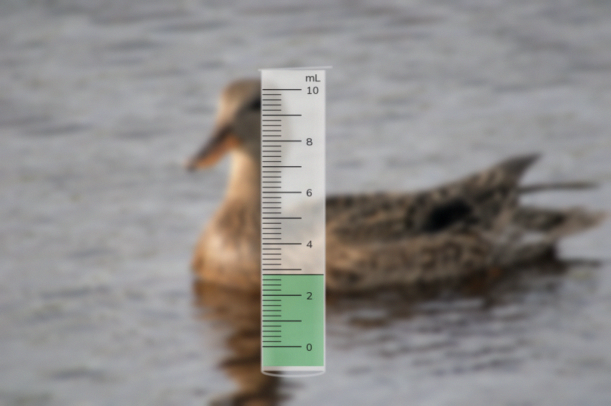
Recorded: 2.8 mL
